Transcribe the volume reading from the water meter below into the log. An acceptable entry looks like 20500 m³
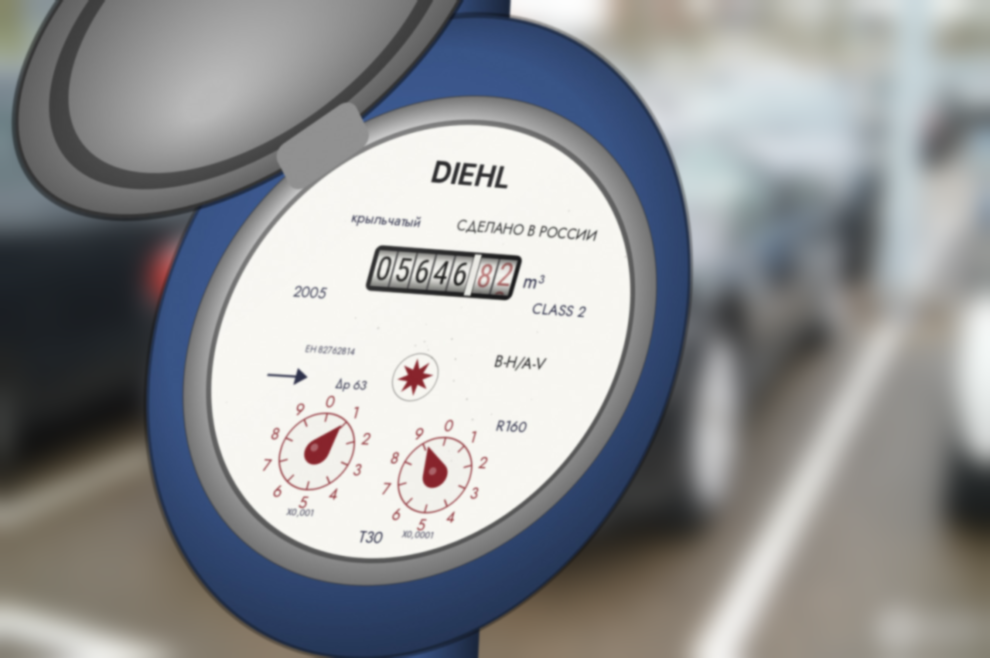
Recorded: 5646.8209 m³
